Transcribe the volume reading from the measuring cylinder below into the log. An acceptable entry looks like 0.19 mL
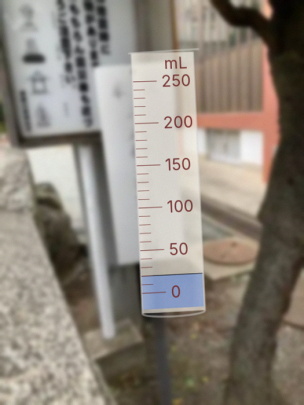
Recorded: 20 mL
